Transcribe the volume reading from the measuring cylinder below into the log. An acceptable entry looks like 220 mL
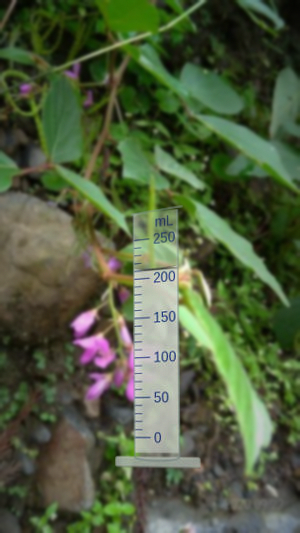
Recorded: 210 mL
